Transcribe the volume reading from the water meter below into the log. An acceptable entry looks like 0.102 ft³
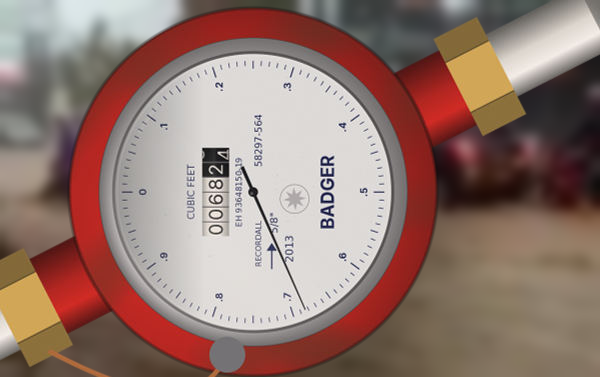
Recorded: 6823.68 ft³
